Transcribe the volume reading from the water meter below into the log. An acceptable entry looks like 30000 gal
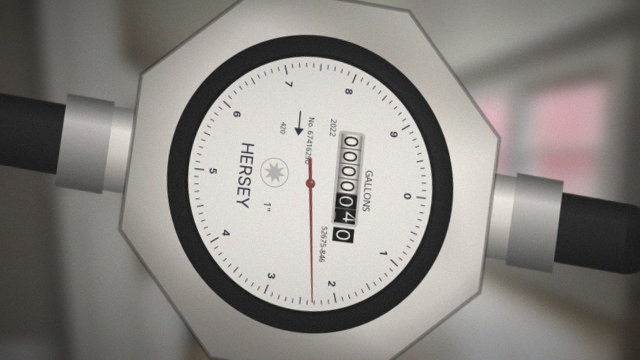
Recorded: 42.3 gal
